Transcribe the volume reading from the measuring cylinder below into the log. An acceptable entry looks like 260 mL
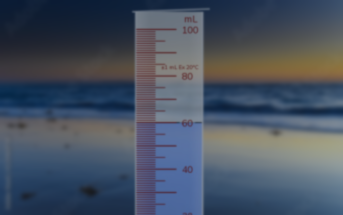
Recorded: 60 mL
